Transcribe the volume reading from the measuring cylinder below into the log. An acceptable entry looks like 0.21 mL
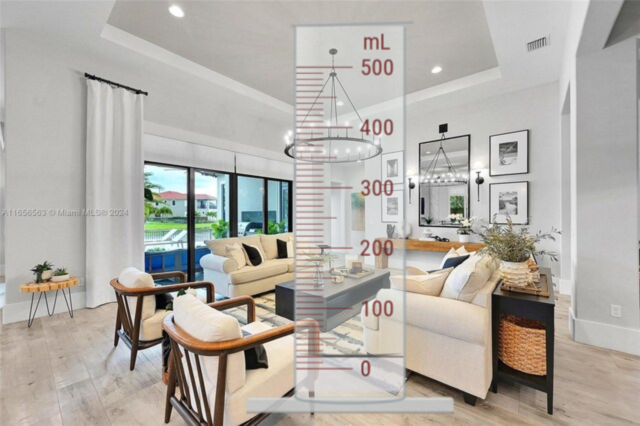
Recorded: 20 mL
